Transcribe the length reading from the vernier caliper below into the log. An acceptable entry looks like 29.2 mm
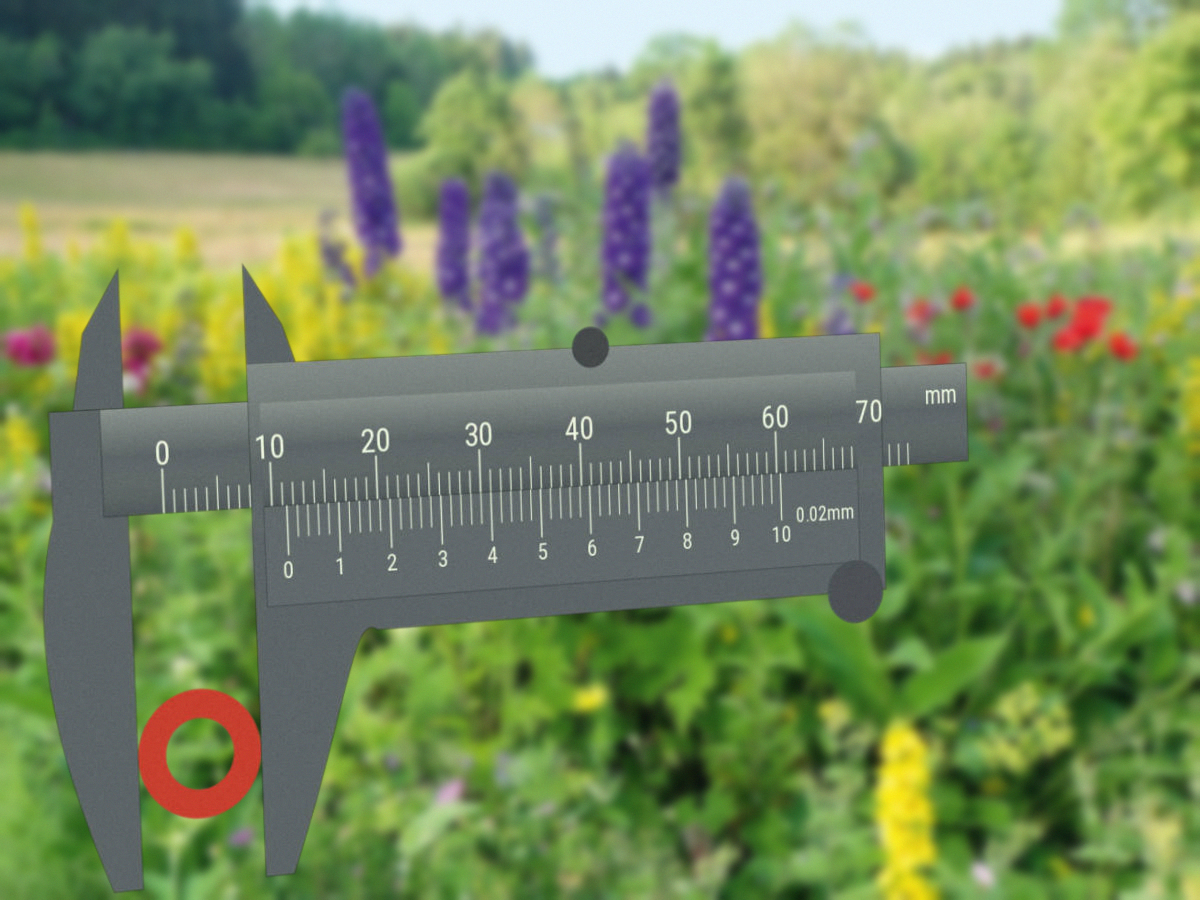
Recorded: 11.4 mm
